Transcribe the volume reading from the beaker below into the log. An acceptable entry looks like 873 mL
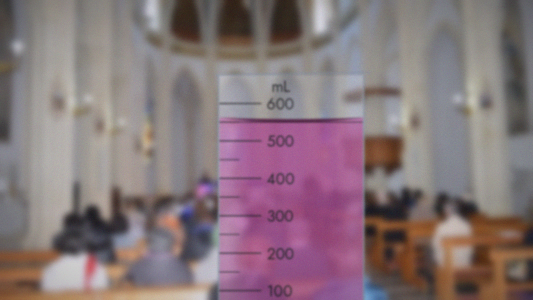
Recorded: 550 mL
